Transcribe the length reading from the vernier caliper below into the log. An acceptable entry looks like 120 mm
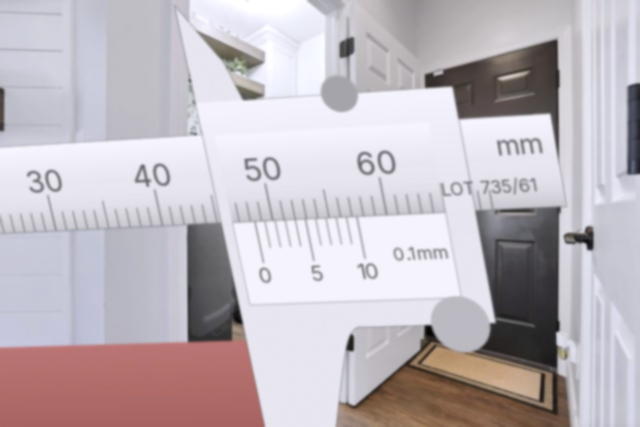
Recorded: 48.4 mm
